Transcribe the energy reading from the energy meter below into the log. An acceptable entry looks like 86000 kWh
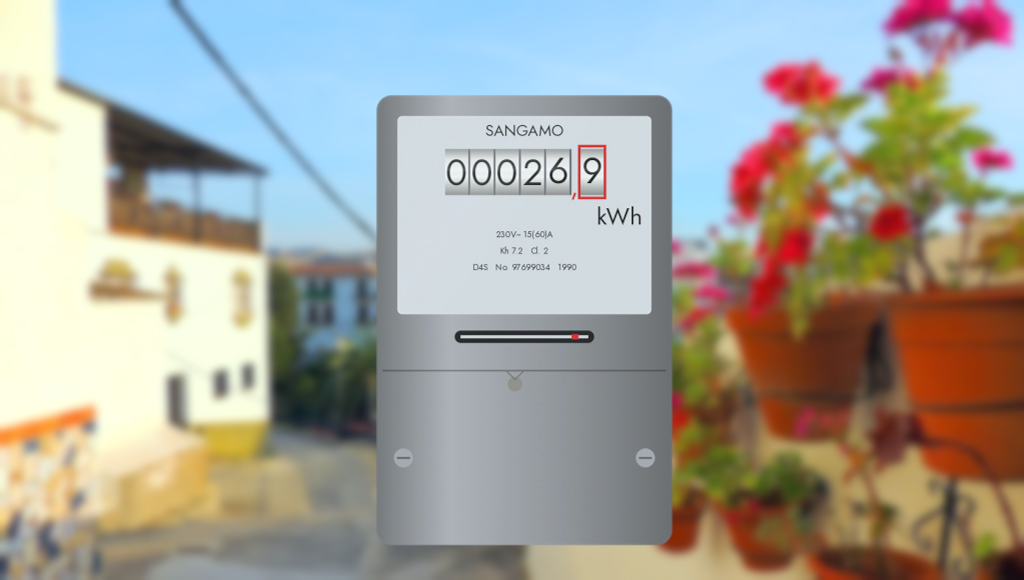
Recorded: 26.9 kWh
